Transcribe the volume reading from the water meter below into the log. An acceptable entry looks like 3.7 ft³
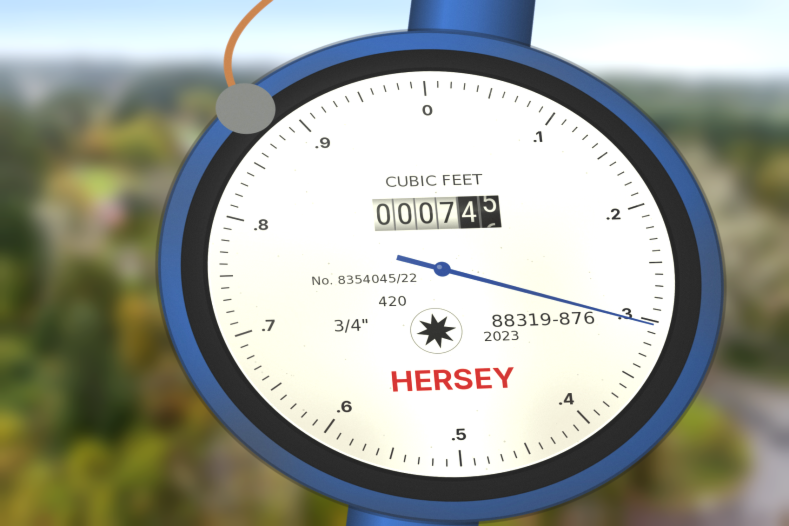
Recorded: 745.30 ft³
